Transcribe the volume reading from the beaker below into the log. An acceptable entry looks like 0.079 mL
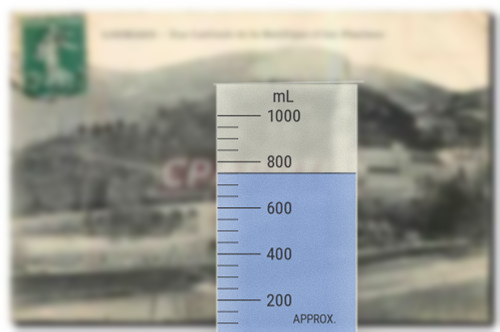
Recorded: 750 mL
